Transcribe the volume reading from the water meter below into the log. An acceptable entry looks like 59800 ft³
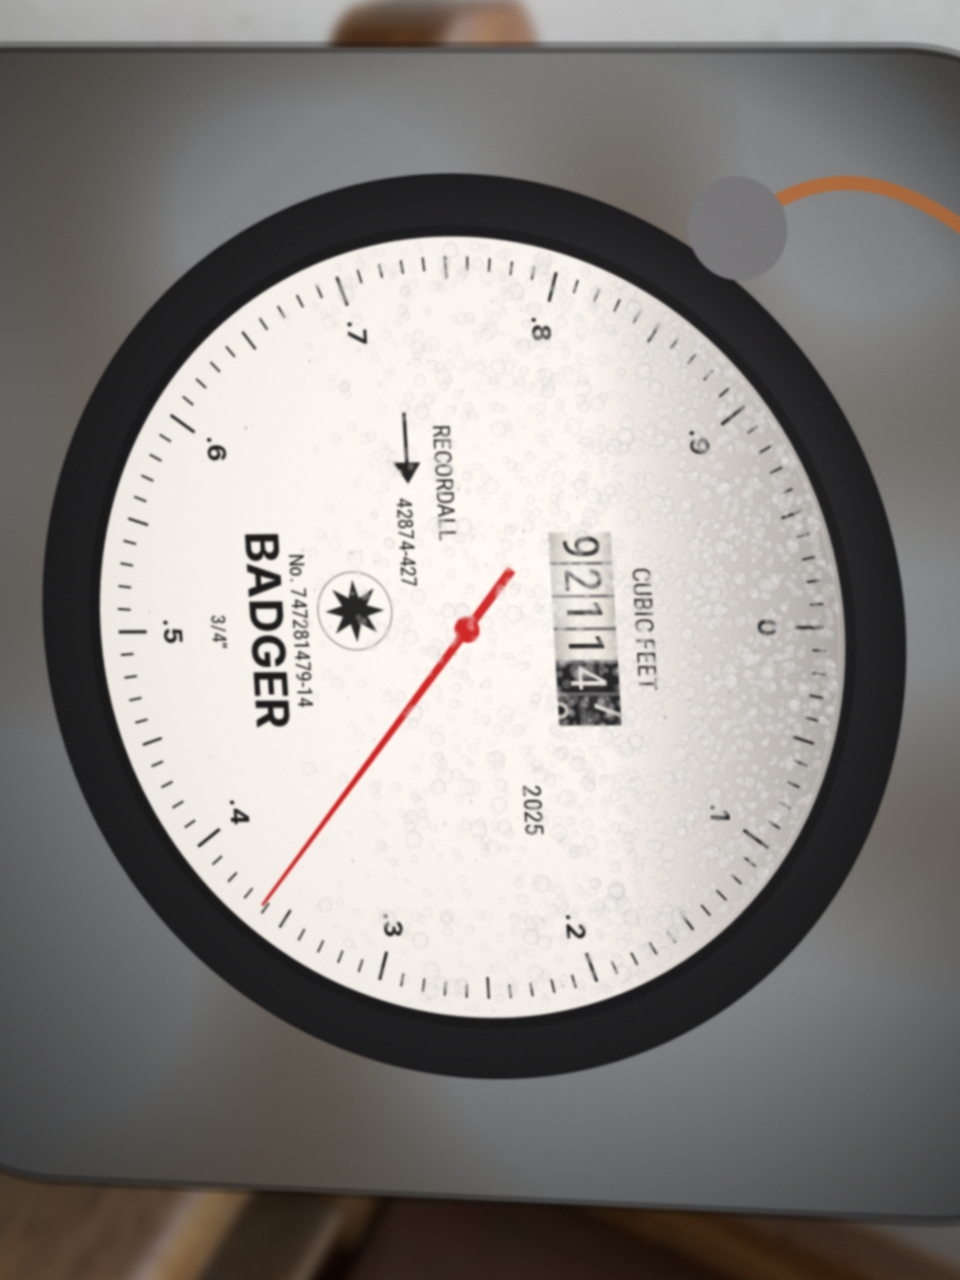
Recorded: 921147.36 ft³
